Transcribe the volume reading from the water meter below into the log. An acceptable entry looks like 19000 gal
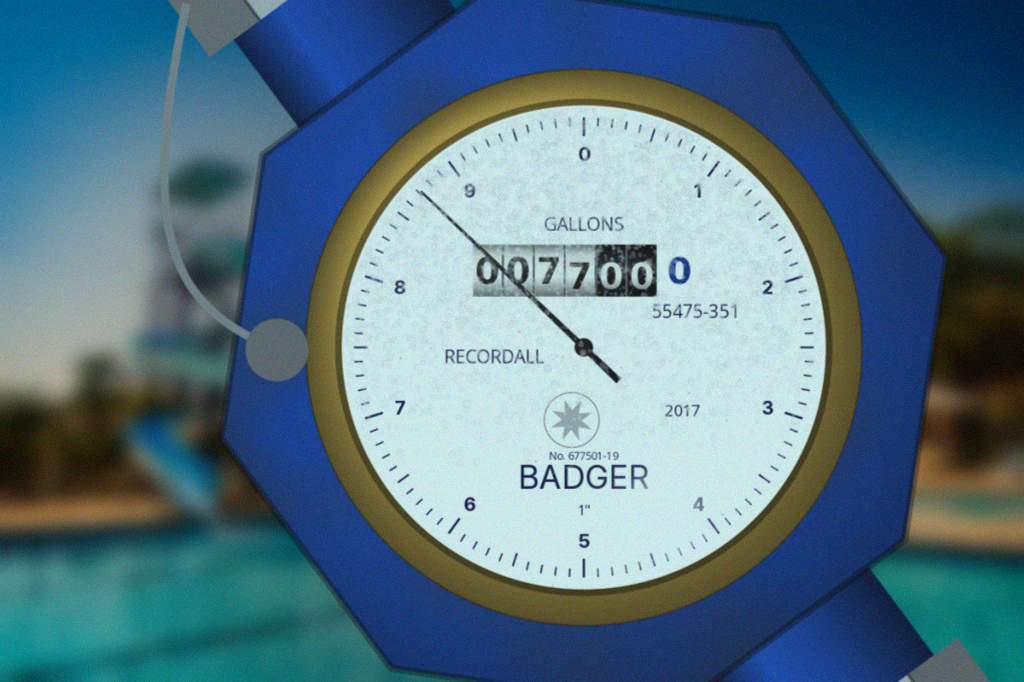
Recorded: 76998.7 gal
